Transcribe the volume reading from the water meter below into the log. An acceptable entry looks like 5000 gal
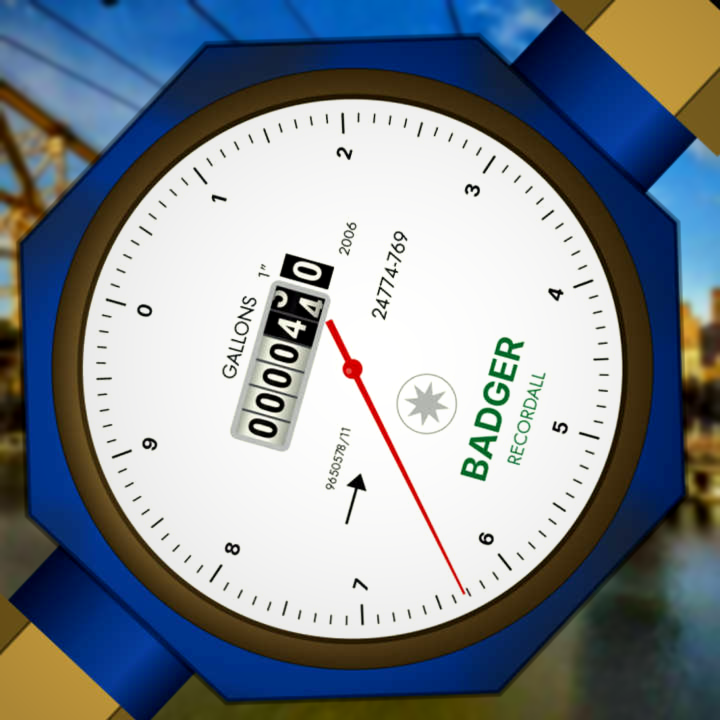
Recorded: 436.3 gal
